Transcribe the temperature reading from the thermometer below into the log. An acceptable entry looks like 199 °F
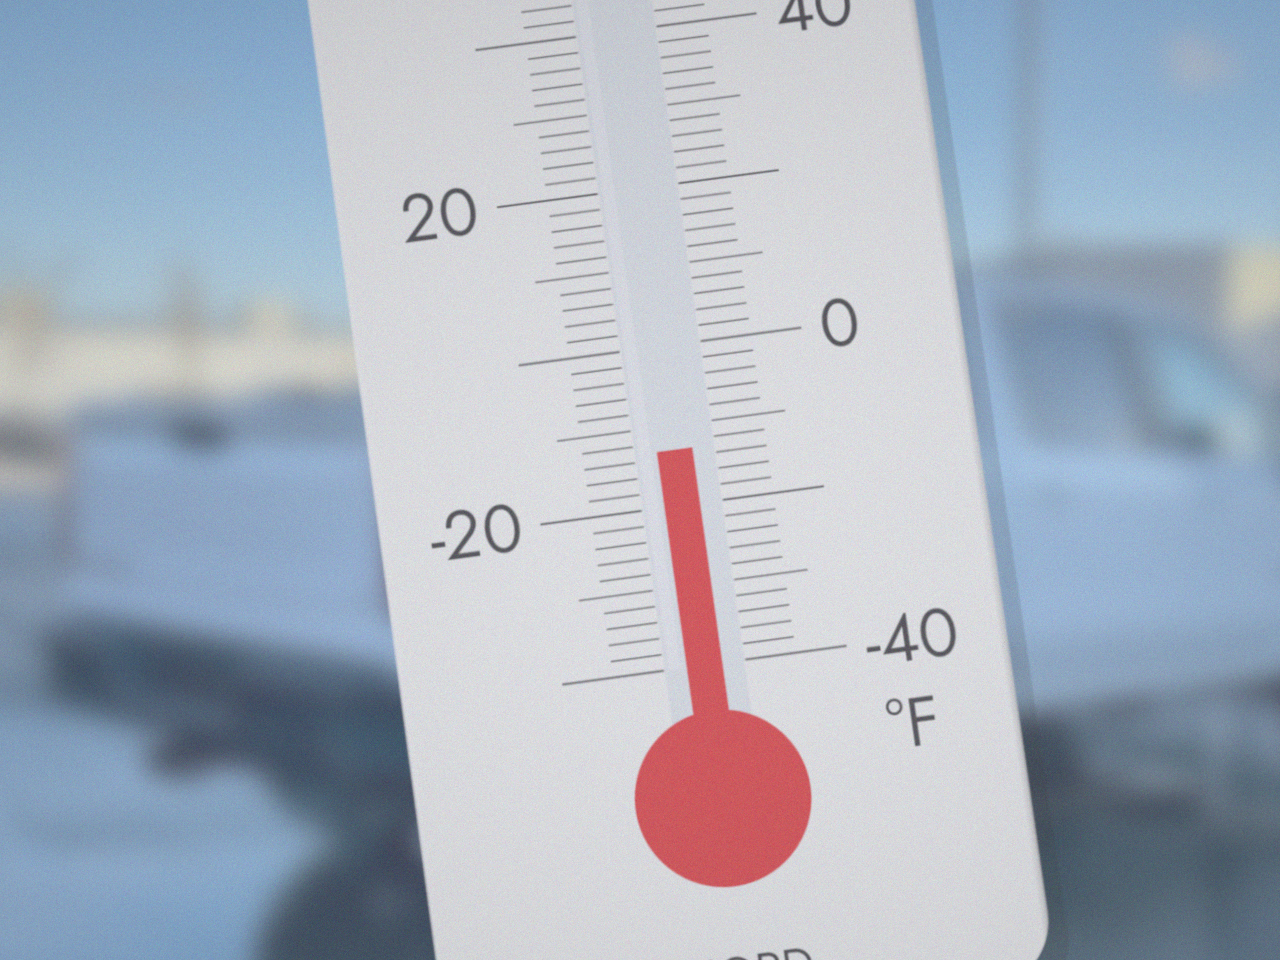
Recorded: -13 °F
